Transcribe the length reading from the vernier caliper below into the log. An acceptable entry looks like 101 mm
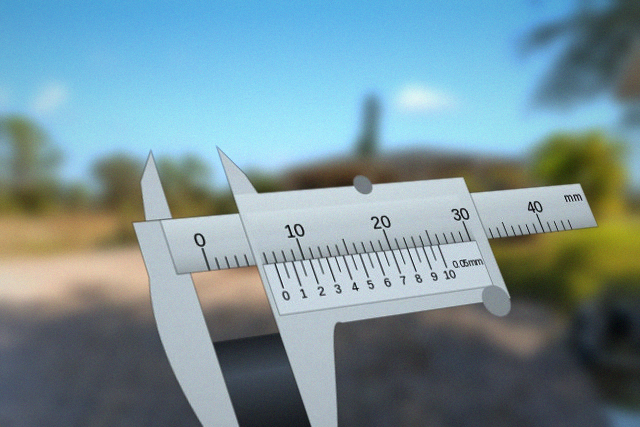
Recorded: 6.8 mm
